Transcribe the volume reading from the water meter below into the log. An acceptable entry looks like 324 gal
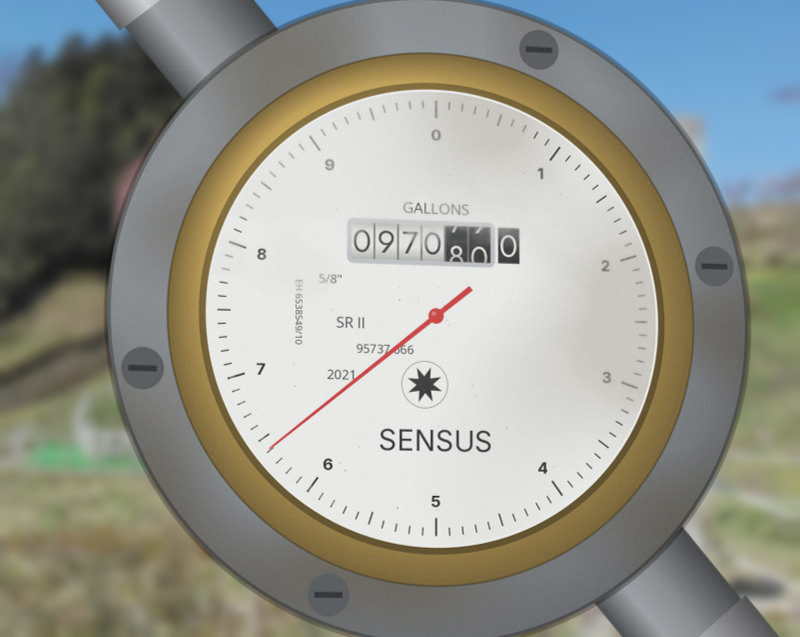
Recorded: 970796.4 gal
